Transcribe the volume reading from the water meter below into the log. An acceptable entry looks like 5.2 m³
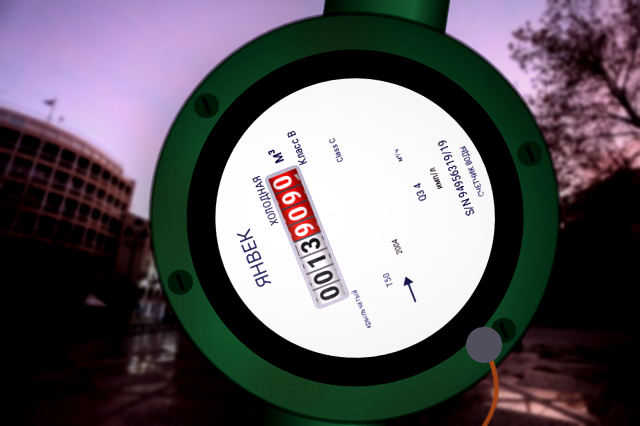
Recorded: 13.9090 m³
